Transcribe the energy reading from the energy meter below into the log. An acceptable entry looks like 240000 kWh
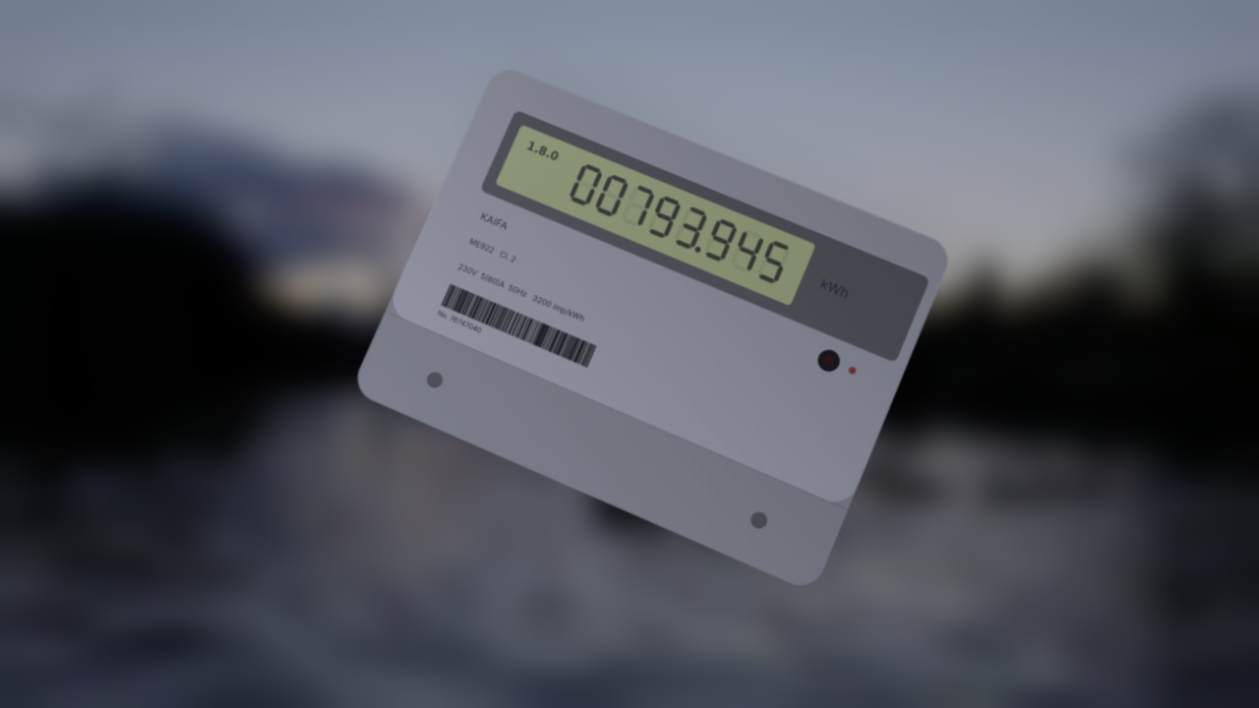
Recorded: 793.945 kWh
